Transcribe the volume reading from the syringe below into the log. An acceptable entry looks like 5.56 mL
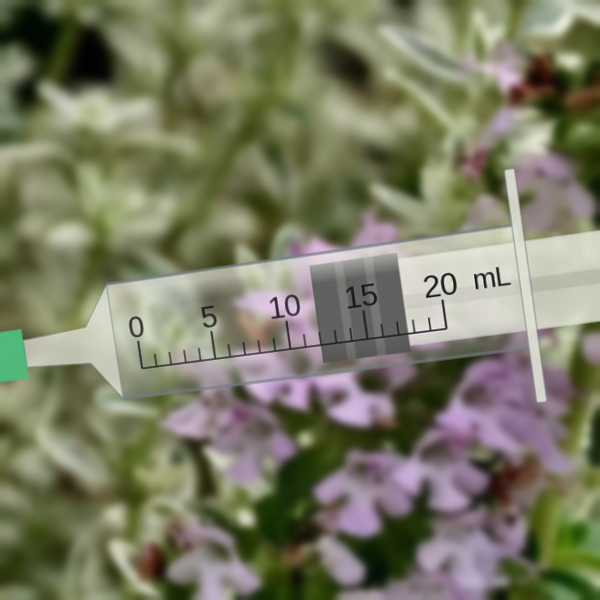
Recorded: 12 mL
